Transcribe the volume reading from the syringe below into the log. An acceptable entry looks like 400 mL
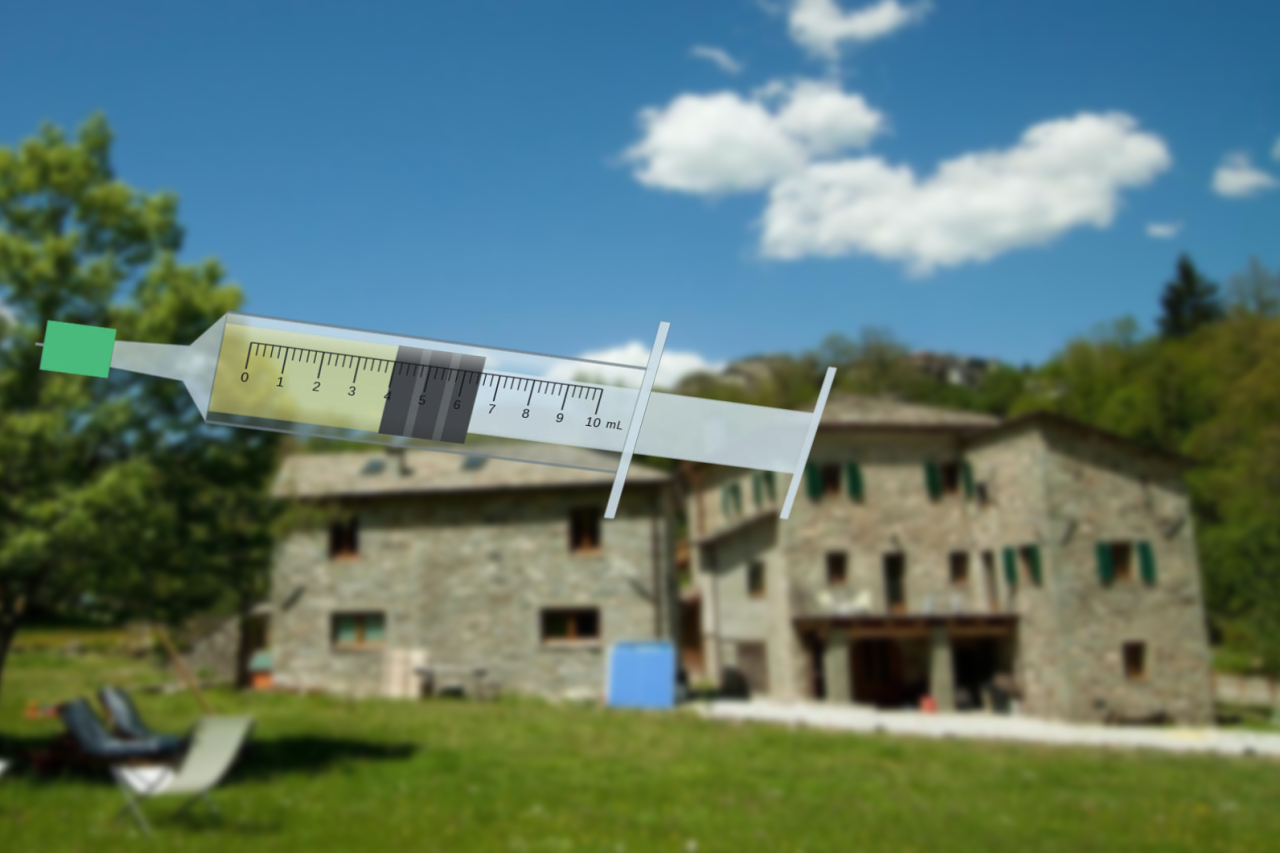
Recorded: 4 mL
